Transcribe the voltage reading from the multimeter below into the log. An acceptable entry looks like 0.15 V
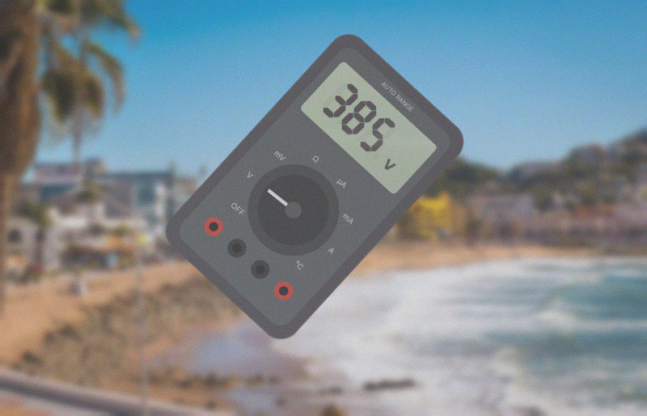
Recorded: 385 V
